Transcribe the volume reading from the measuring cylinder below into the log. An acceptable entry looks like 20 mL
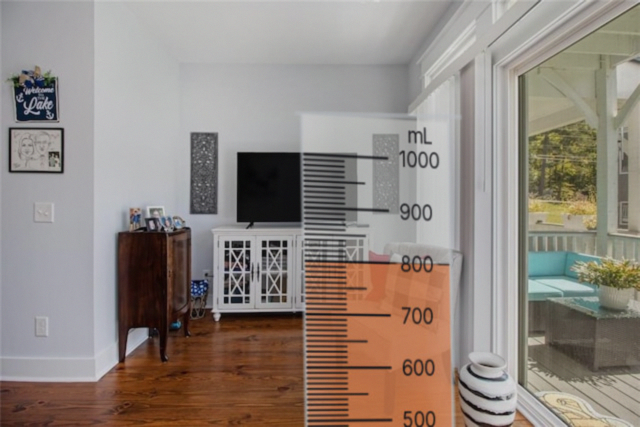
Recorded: 800 mL
